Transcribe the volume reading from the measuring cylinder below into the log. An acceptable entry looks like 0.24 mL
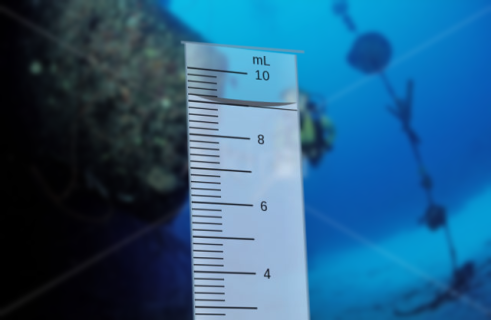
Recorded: 9 mL
